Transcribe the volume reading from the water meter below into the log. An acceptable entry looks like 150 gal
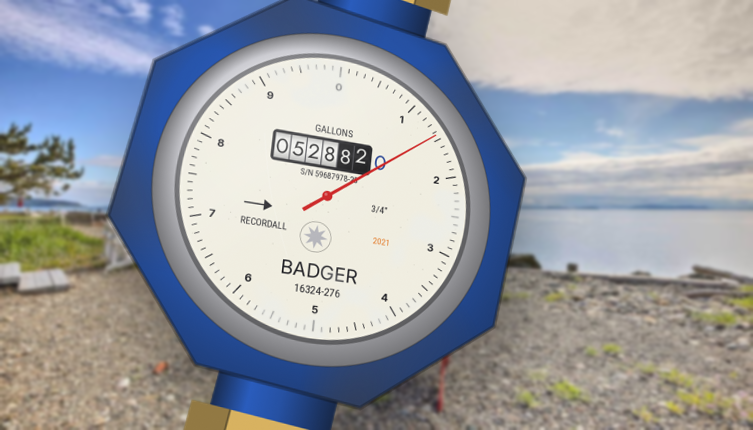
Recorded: 528821.4 gal
